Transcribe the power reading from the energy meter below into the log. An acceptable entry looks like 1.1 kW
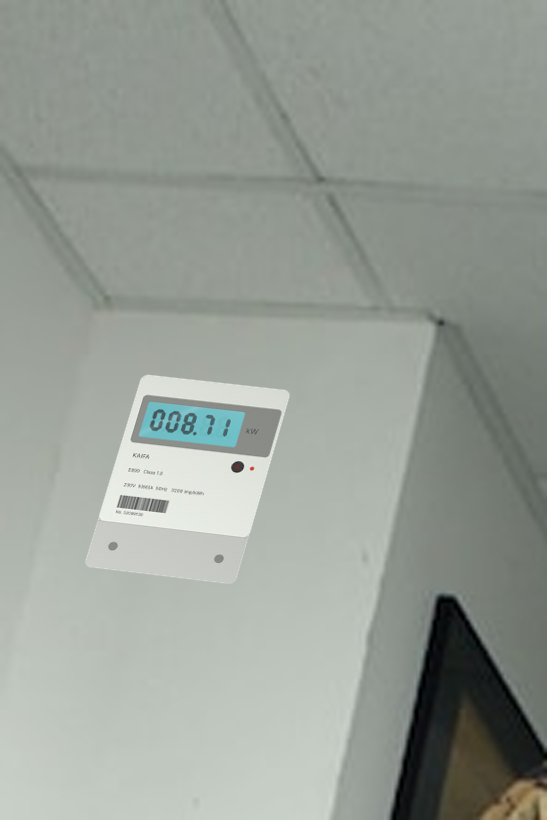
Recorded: 8.71 kW
